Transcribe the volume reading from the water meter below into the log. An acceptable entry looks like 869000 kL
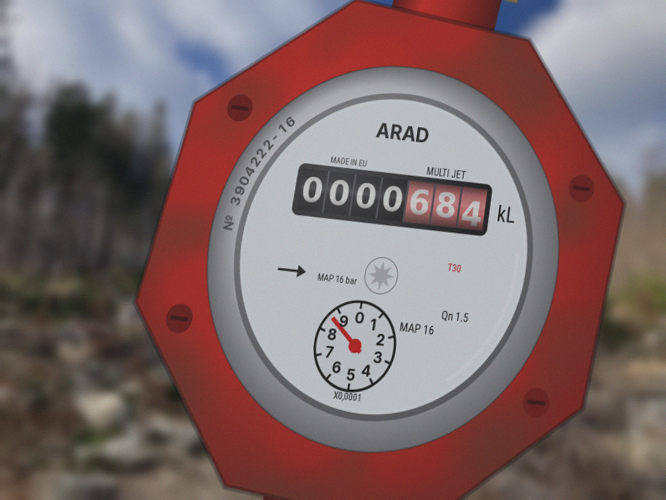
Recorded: 0.6838 kL
